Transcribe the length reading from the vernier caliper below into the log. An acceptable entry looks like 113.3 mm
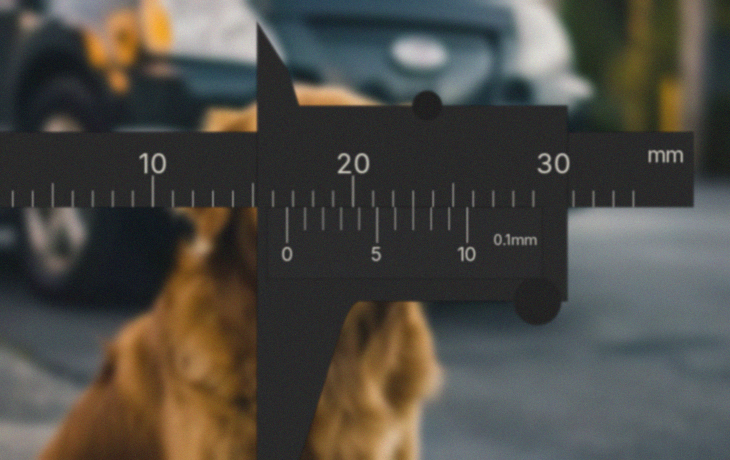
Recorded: 16.7 mm
